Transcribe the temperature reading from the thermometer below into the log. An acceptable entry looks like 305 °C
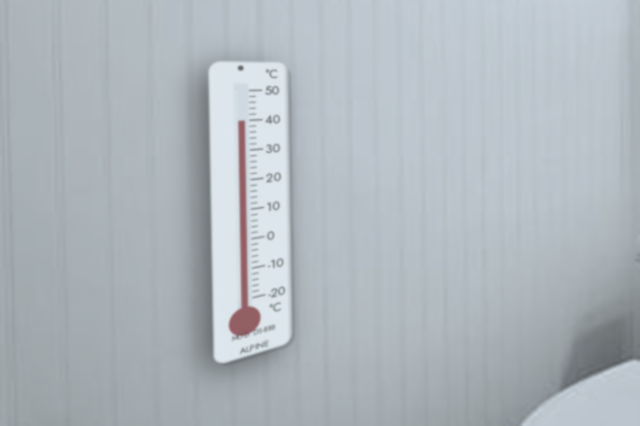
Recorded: 40 °C
